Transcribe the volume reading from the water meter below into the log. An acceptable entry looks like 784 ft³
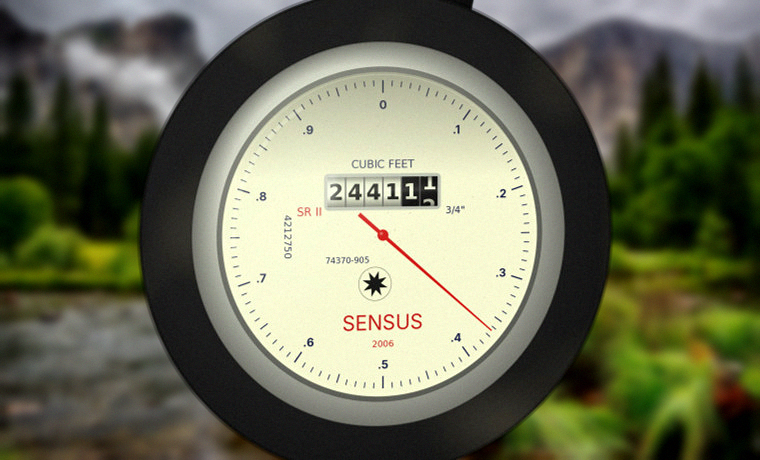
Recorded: 244111.36 ft³
